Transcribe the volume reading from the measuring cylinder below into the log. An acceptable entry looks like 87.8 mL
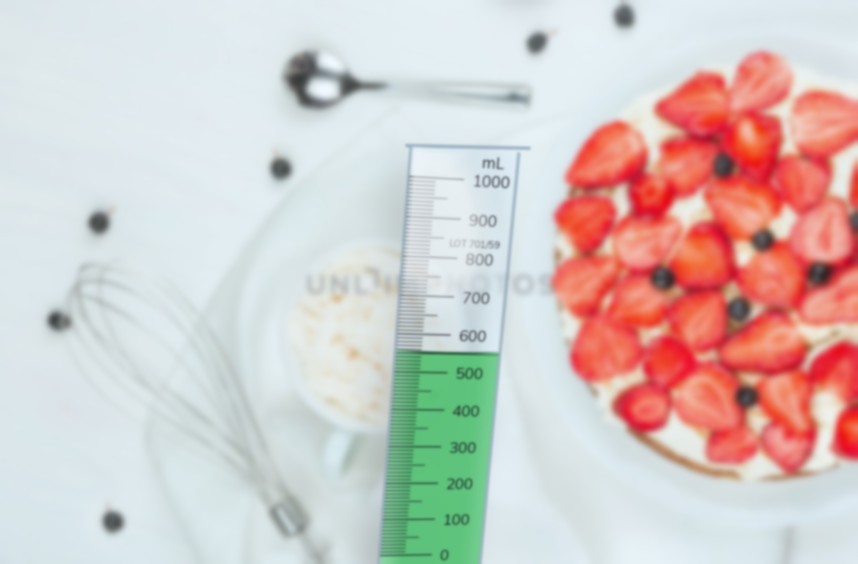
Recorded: 550 mL
